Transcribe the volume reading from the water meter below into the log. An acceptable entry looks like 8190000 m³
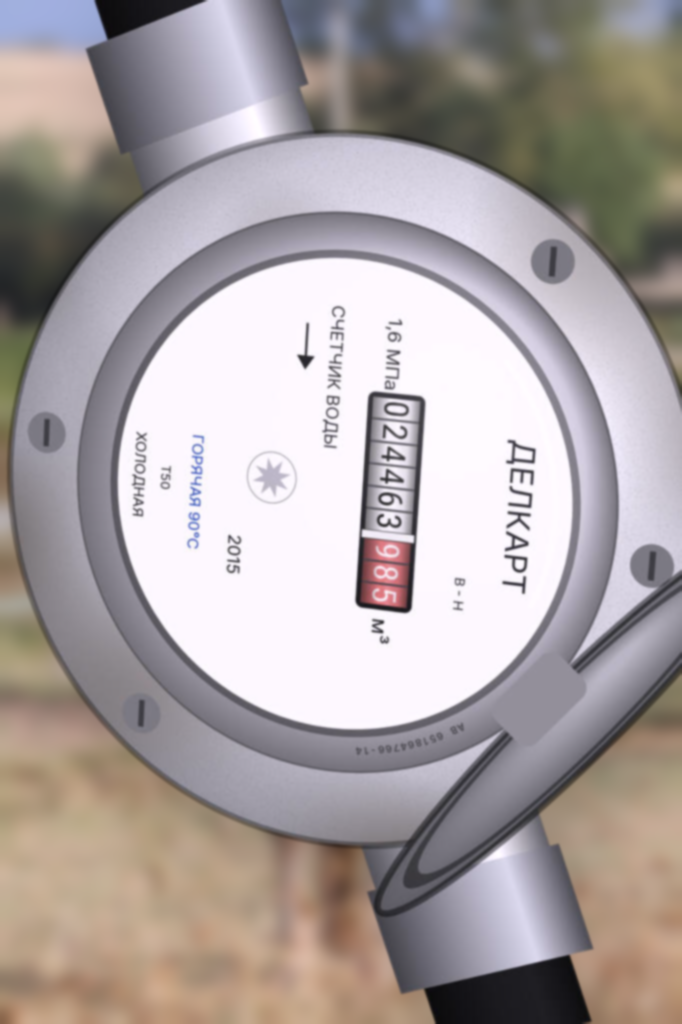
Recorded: 24463.985 m³
